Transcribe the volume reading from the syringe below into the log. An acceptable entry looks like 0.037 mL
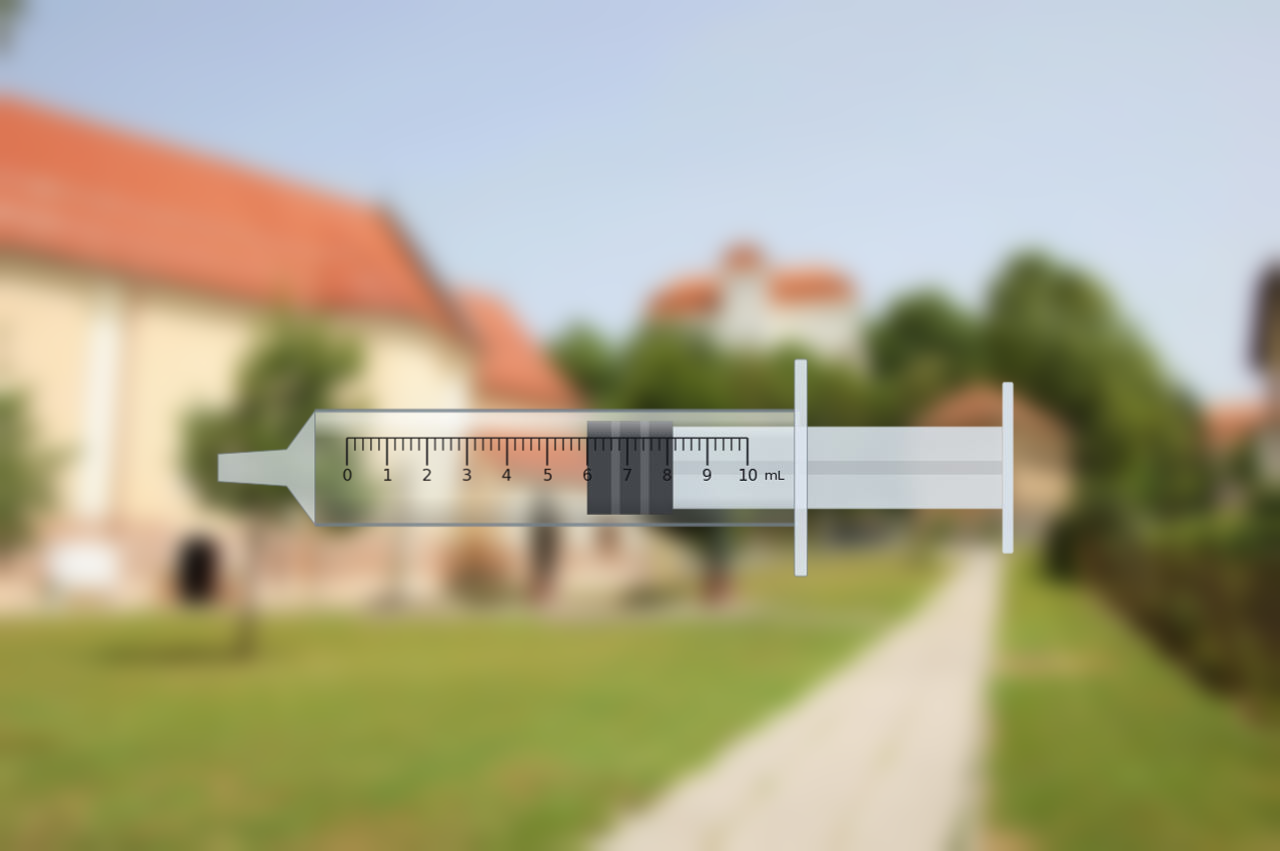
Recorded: 6 mL
